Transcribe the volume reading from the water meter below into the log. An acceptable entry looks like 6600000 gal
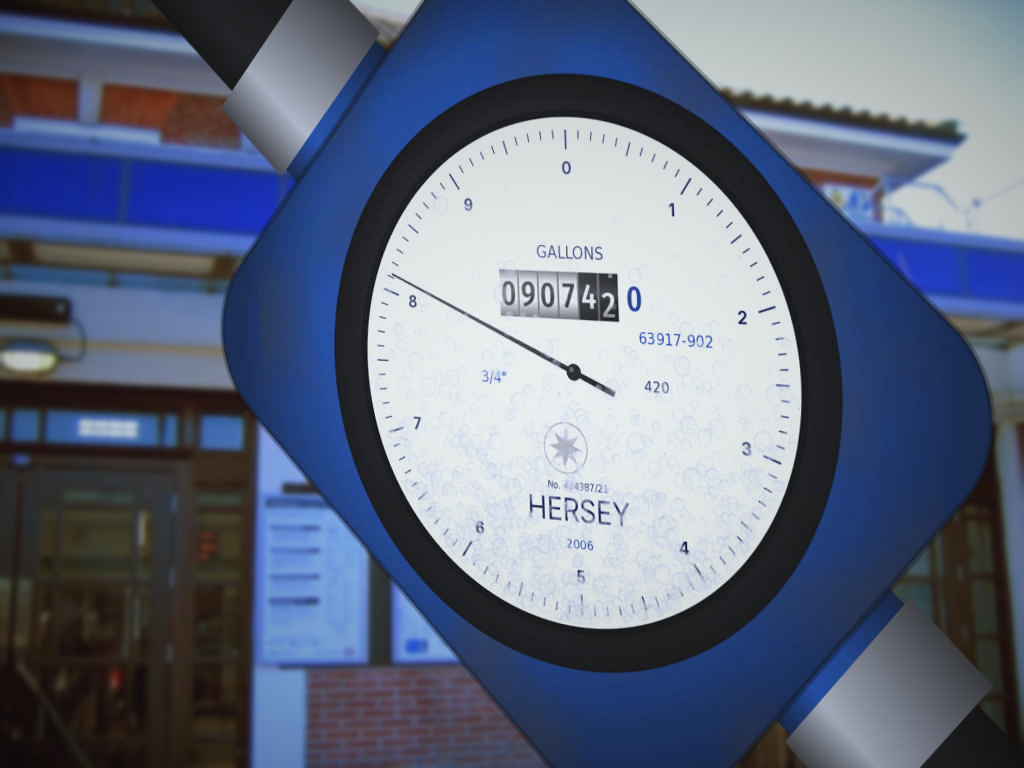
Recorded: 907418.1 gal
